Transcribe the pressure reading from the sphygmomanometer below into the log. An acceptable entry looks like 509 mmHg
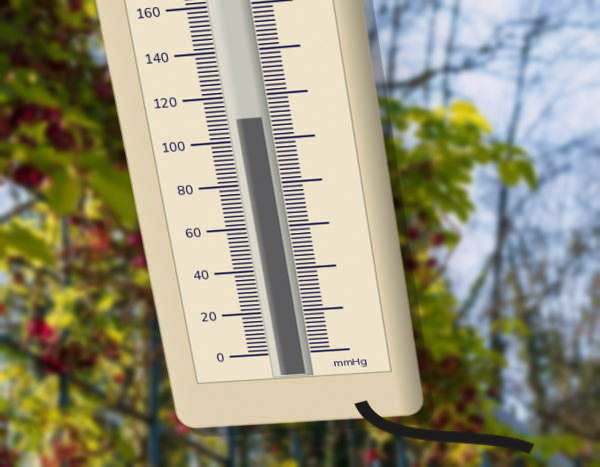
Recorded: 110 mmHg
